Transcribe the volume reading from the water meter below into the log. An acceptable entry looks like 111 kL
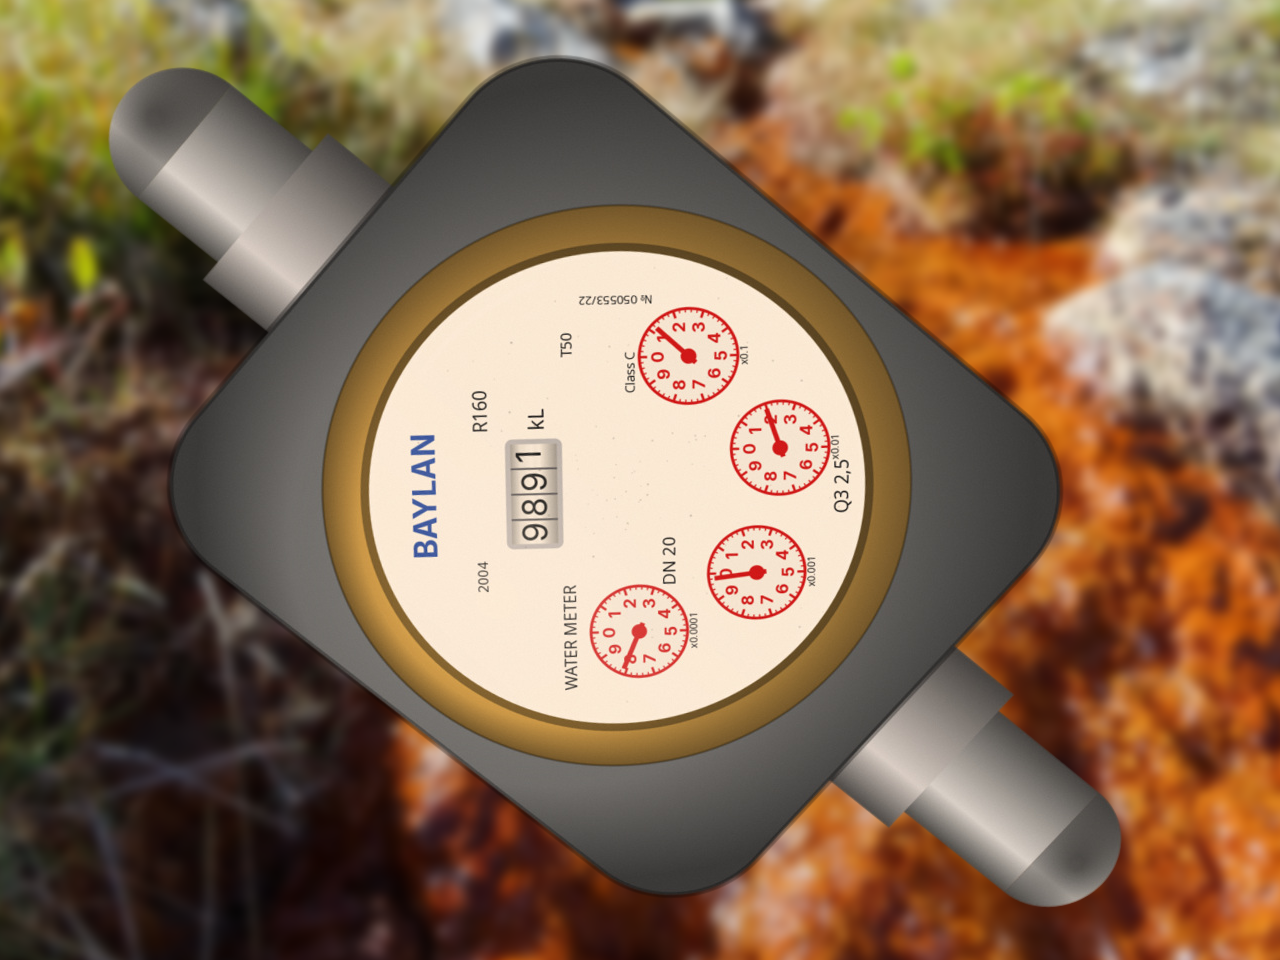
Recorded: 9891.1198 kL
